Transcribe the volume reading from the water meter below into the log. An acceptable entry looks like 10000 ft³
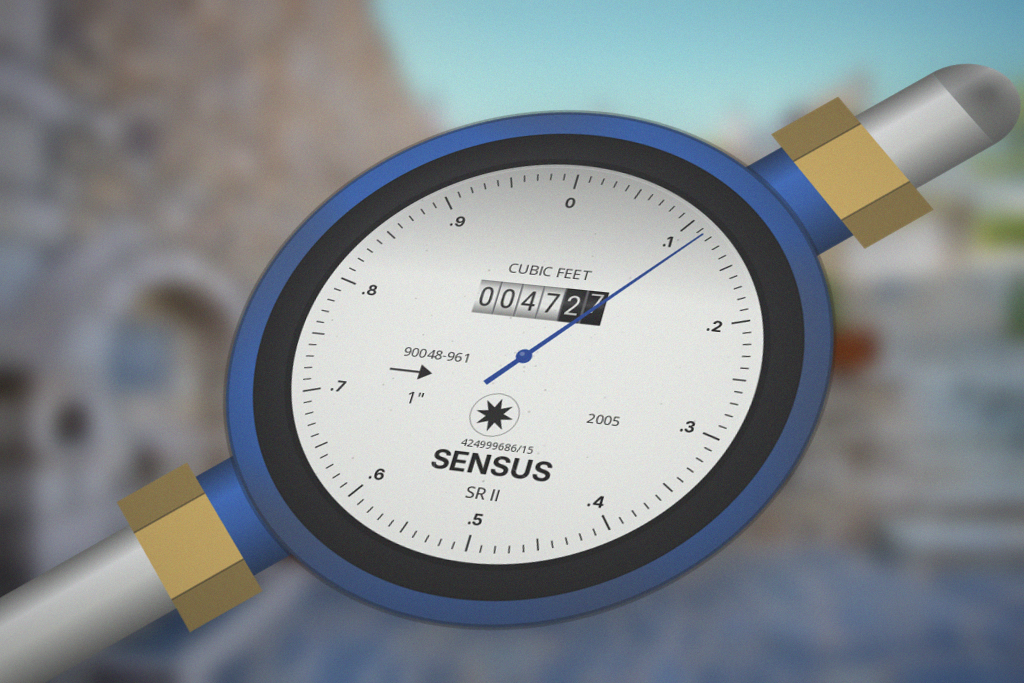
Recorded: 4727.11 ft³
